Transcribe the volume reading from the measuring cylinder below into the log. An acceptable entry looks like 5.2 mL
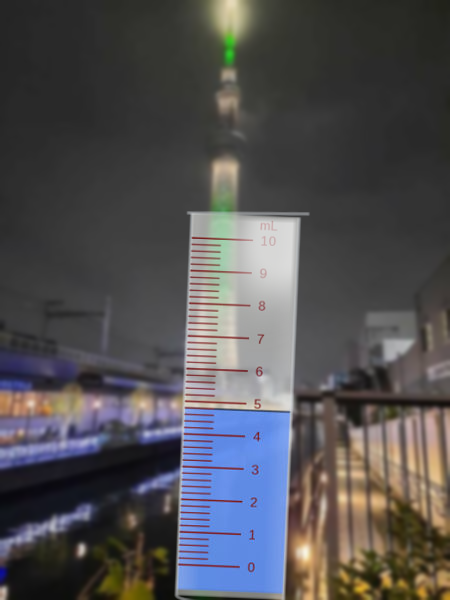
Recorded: 4.8 mL
